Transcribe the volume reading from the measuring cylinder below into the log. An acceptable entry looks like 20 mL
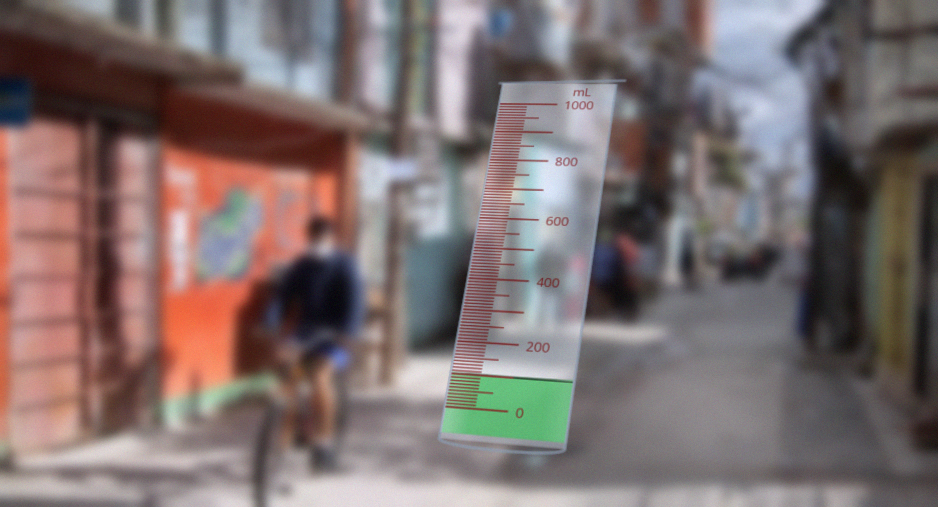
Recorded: 100 mL
